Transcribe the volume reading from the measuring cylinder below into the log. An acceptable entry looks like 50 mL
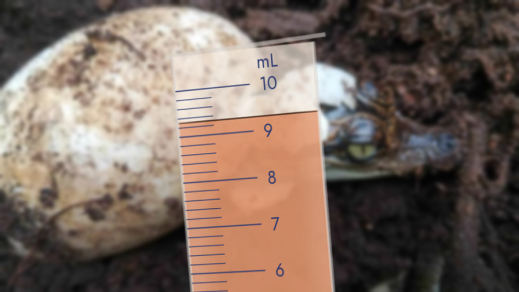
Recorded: 9.3 mL
